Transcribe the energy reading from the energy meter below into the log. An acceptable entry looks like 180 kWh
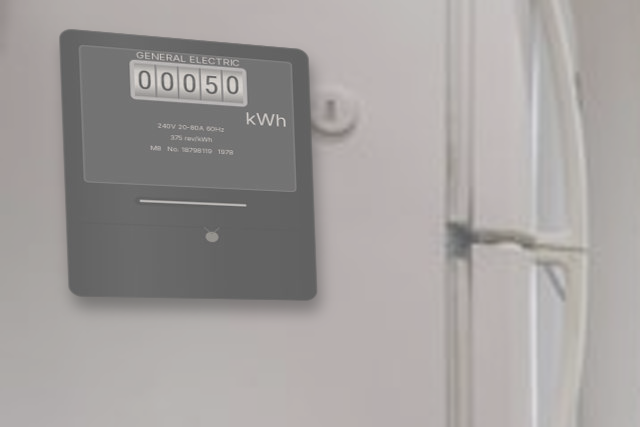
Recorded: 50 kWh
